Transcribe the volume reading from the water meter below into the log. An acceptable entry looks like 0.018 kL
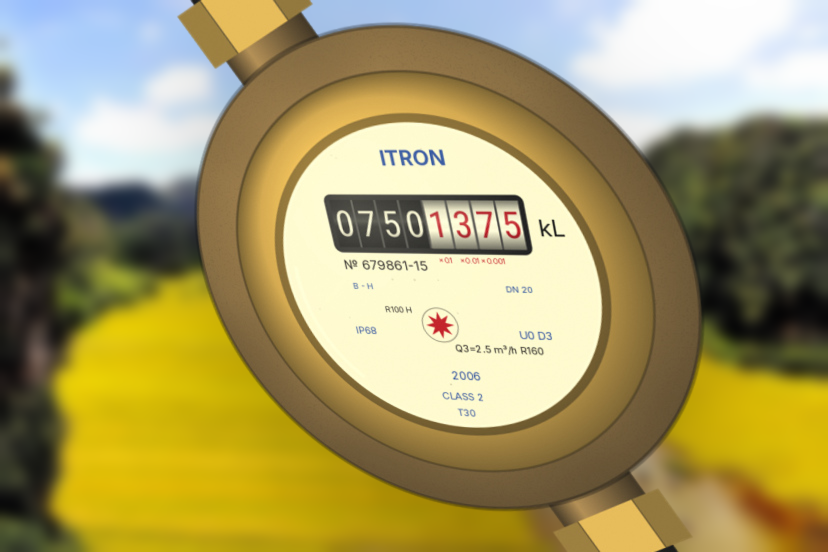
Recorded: 750.1375 kL
